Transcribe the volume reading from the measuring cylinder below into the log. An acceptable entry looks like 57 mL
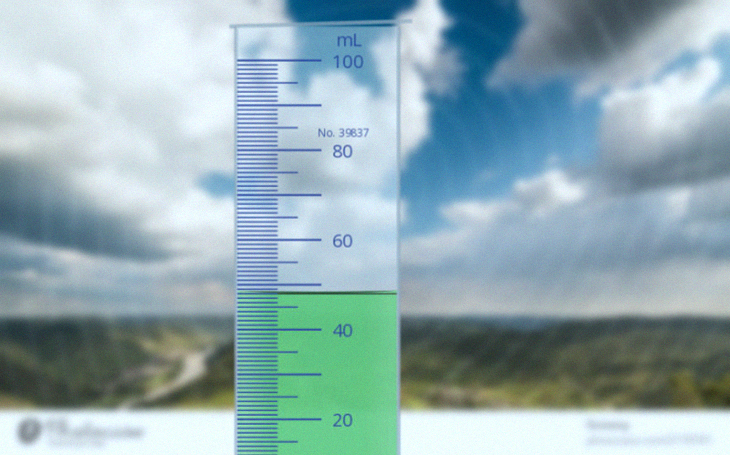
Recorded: 48 mL
